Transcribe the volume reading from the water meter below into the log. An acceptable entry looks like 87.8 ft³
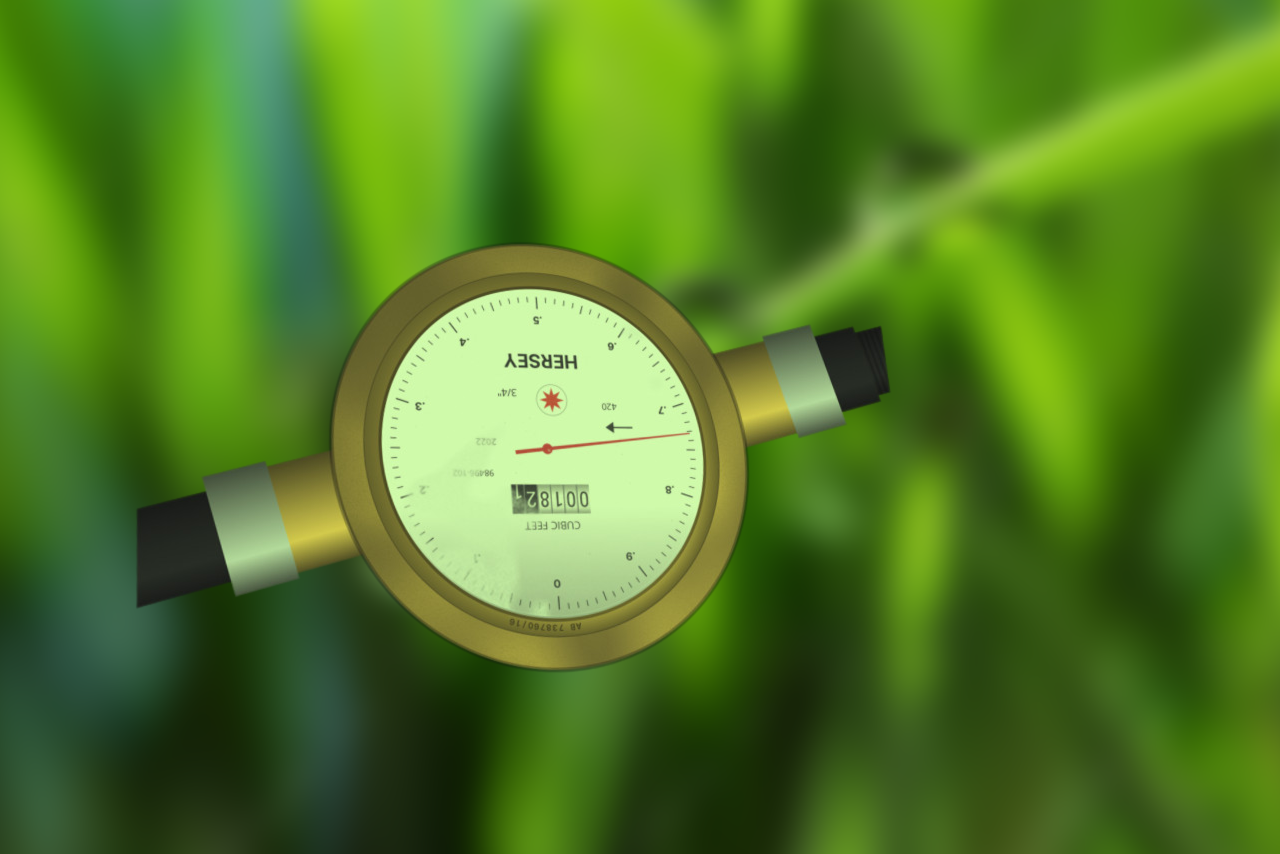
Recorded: 1820.73 ft³
